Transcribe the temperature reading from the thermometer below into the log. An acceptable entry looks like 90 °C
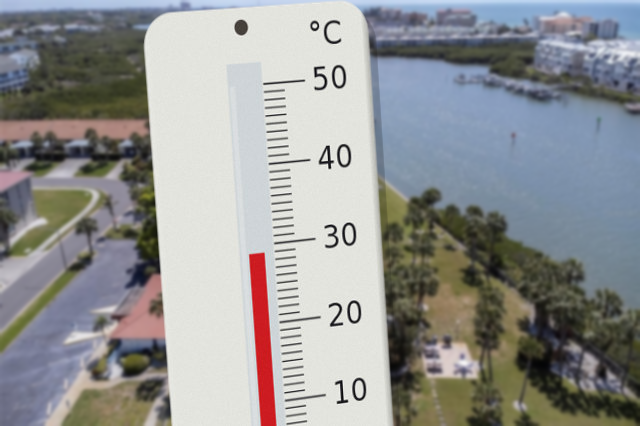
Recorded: 29 °C
